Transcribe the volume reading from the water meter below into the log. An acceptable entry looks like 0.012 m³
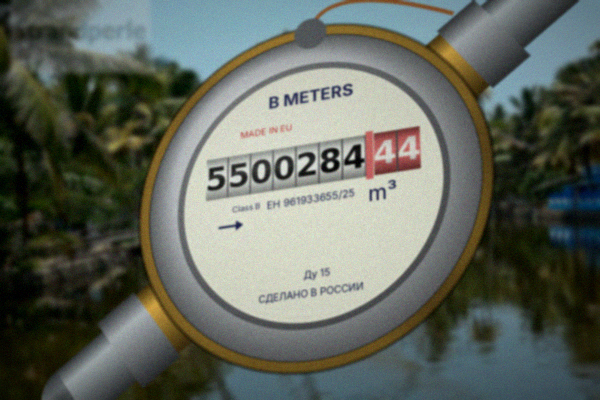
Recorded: 5500284.44 m³
